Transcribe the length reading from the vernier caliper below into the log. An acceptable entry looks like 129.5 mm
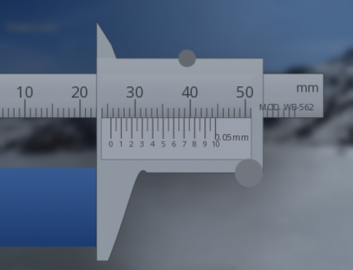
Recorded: 25.6 mm
